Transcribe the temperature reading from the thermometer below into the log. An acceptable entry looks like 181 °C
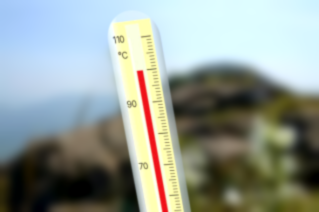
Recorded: 100 °C
